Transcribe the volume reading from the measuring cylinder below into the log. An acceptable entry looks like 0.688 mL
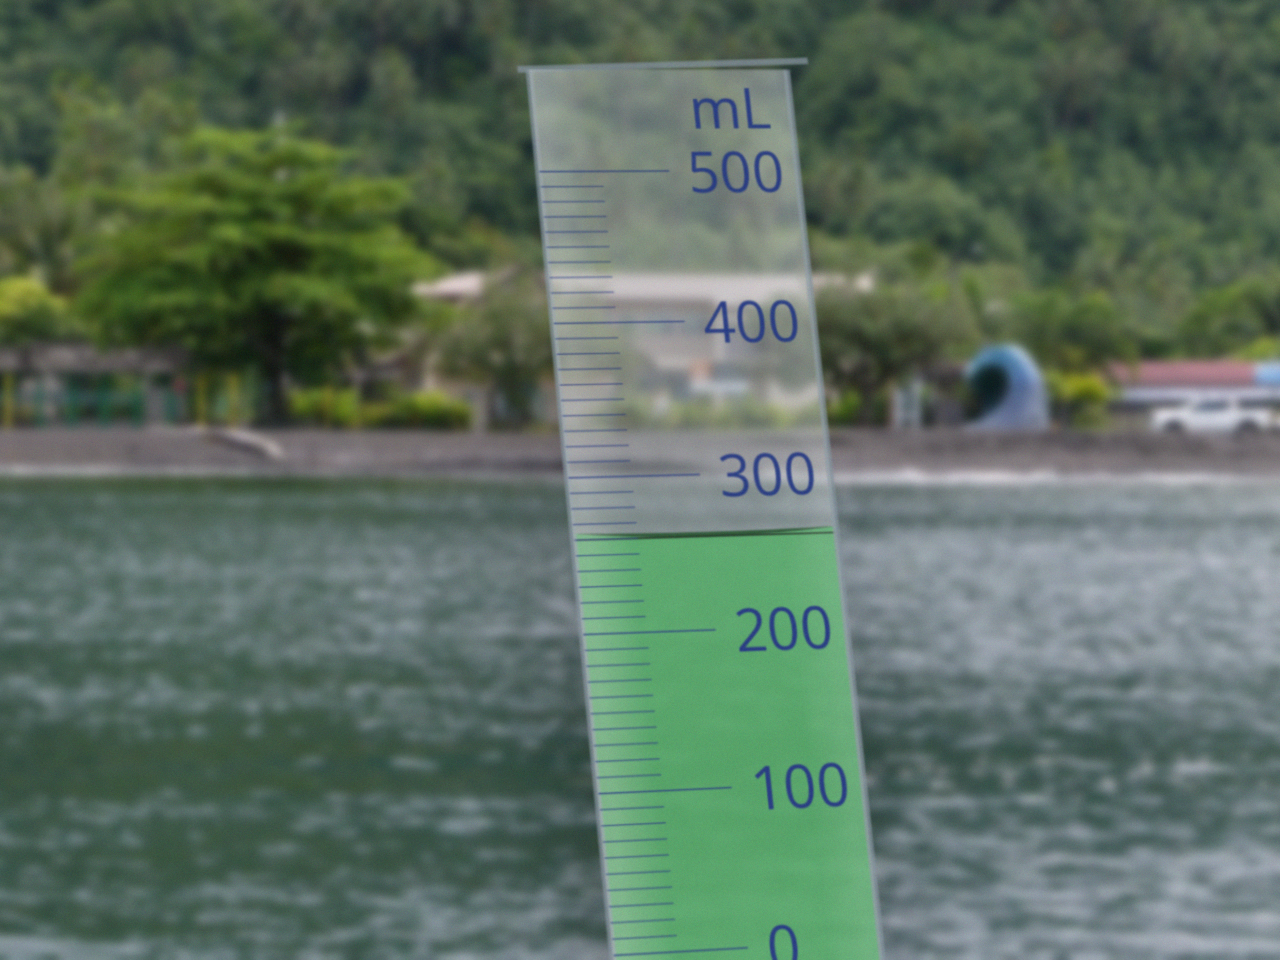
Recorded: 260 mL
